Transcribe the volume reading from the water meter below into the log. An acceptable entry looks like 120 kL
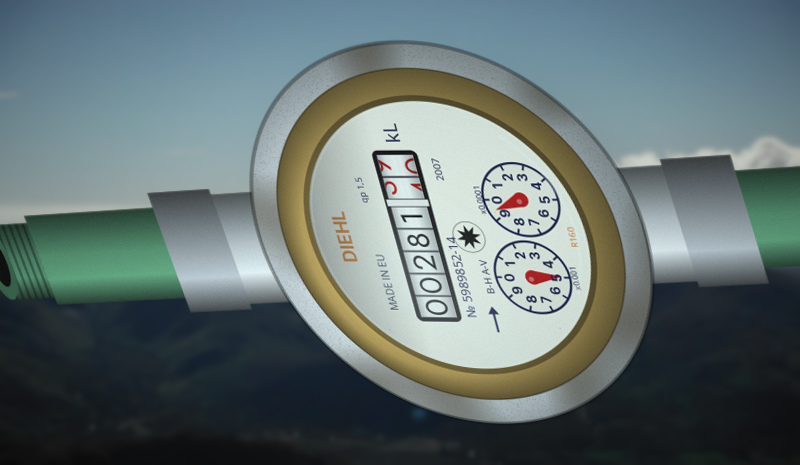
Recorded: 281.3949 kL
